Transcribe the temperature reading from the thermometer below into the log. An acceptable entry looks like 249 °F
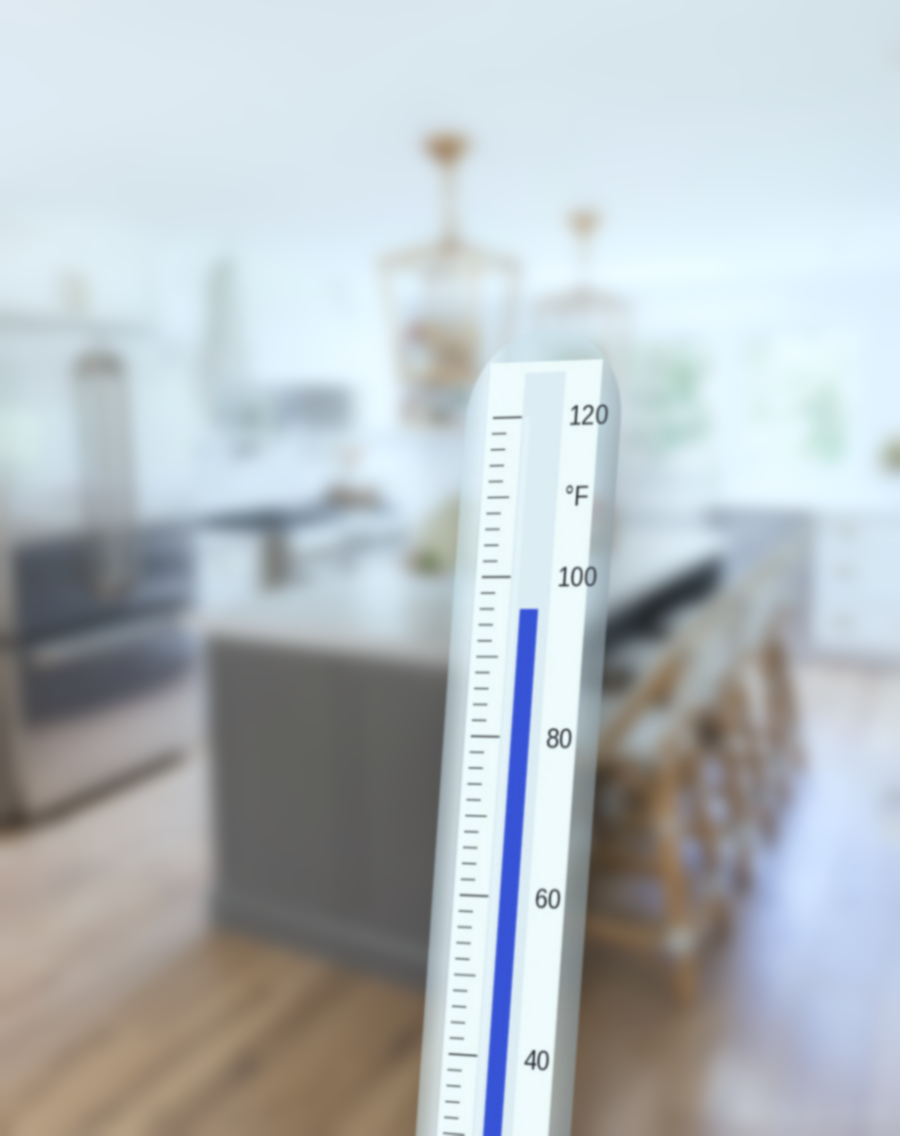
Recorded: 96 °F
